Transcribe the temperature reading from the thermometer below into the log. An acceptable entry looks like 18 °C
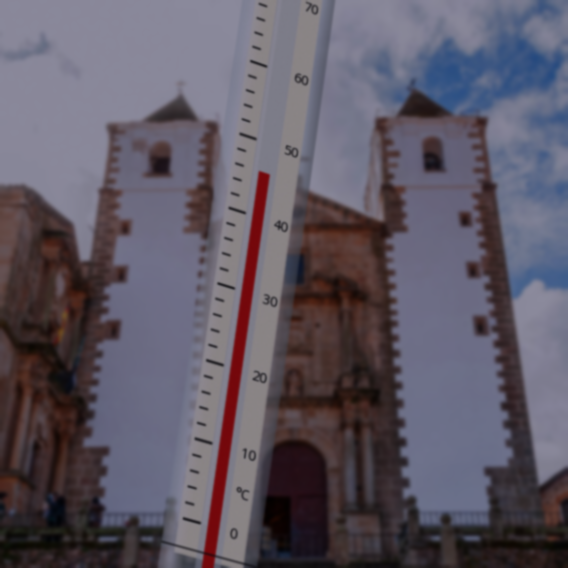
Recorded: 46 °C
